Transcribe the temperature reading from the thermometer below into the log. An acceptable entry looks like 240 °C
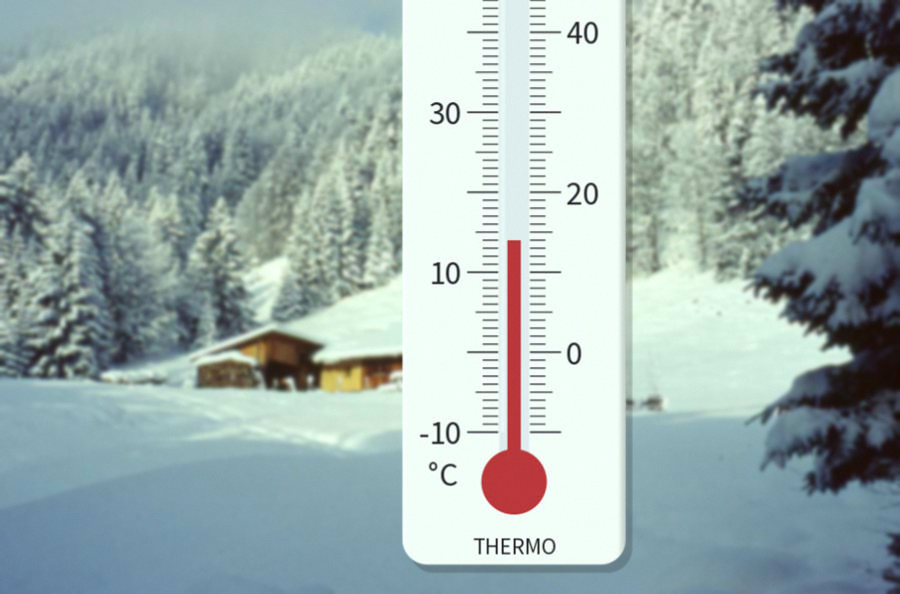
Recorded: 14 °C
